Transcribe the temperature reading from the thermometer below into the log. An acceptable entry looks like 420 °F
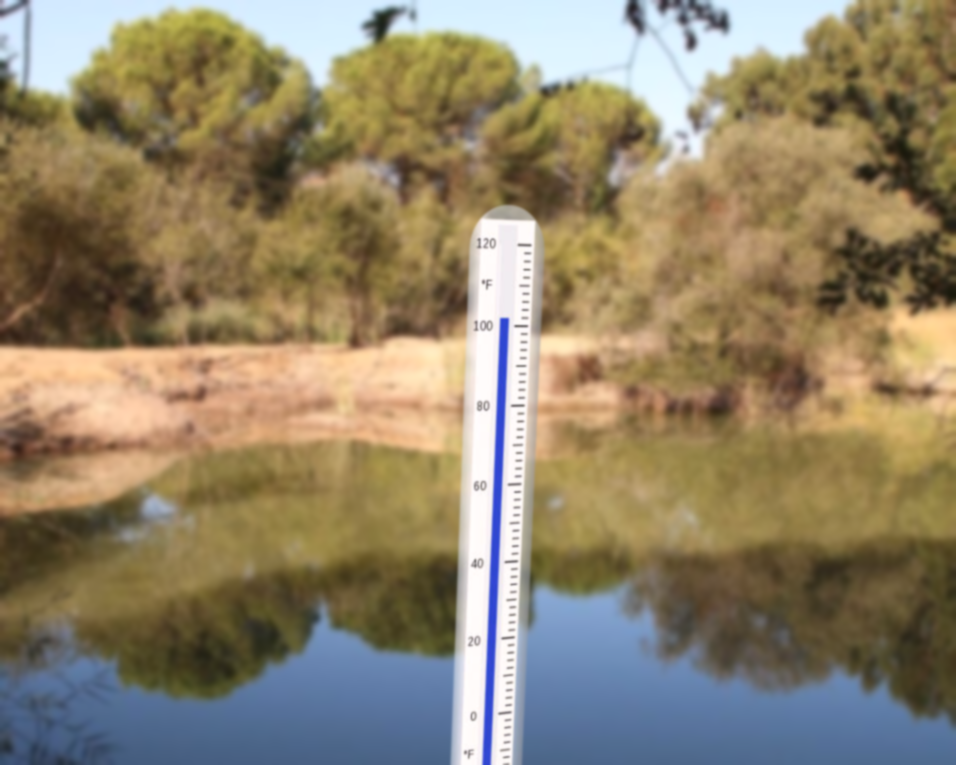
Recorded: 102 °F
